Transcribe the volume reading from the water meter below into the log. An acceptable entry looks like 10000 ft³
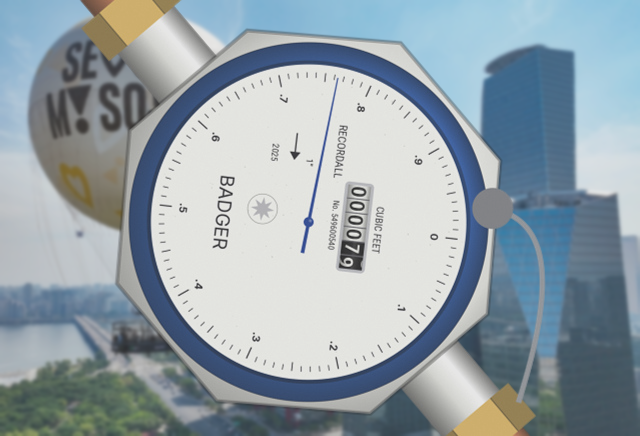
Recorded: 78.76 ft³
